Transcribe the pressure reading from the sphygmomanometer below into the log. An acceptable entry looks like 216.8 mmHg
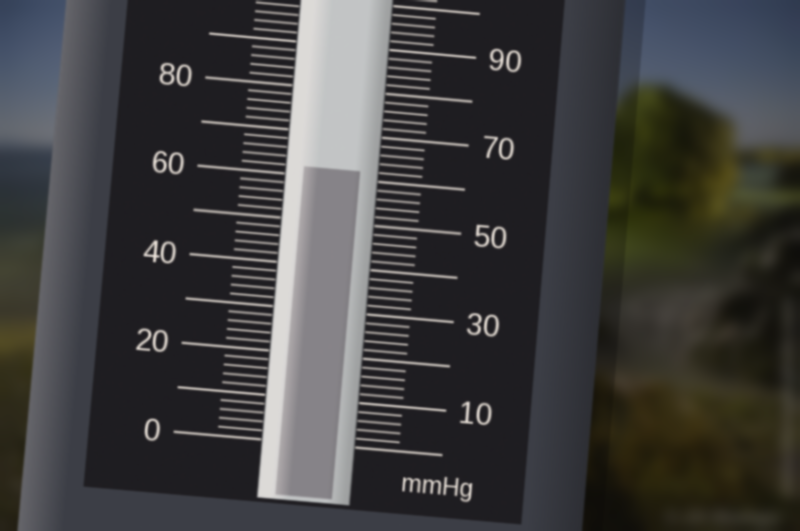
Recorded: 62 mmHg
